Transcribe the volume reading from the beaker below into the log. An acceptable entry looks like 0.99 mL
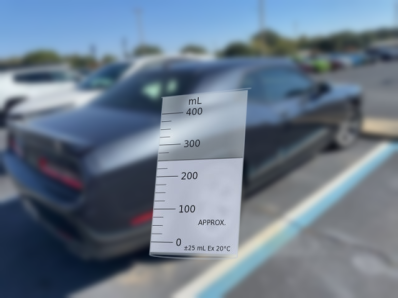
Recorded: 250 mL
